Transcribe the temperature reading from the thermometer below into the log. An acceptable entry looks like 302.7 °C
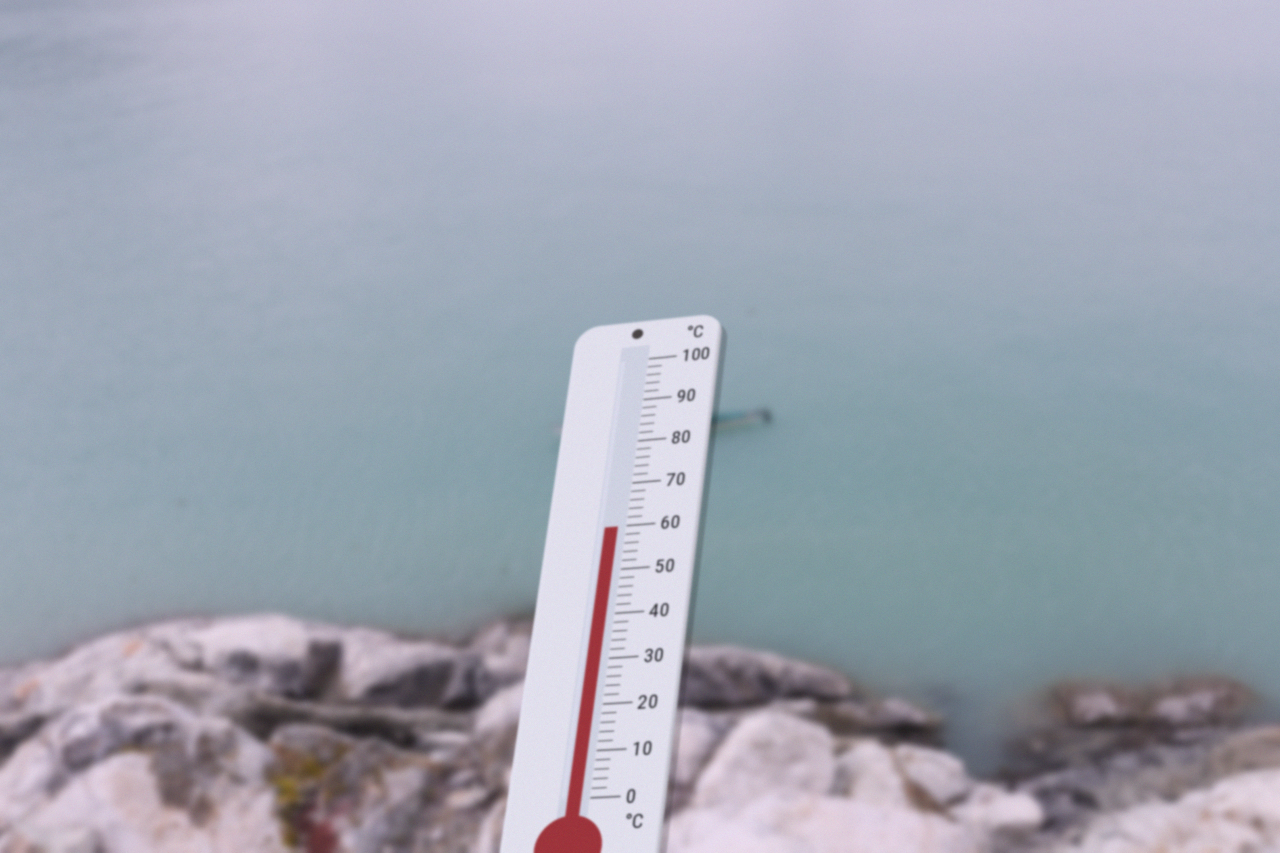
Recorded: 60 °C
